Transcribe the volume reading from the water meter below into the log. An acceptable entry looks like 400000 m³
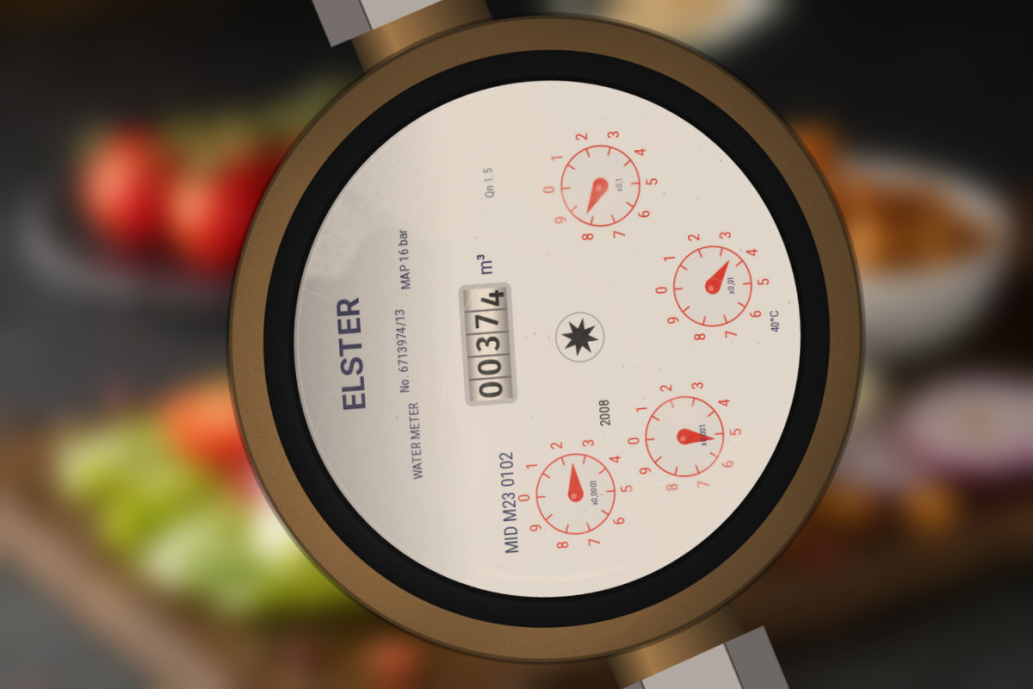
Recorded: 373.8352 m³
